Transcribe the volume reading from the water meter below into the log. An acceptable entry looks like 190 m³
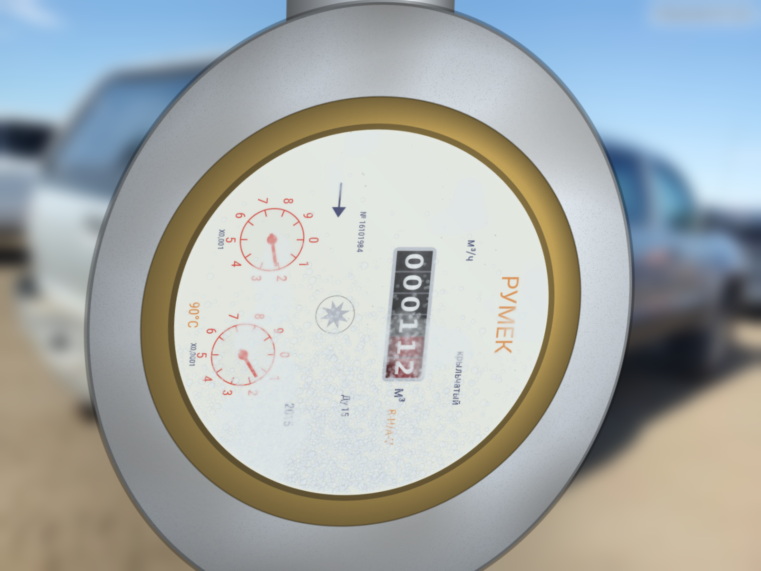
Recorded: 1.1221 m³
